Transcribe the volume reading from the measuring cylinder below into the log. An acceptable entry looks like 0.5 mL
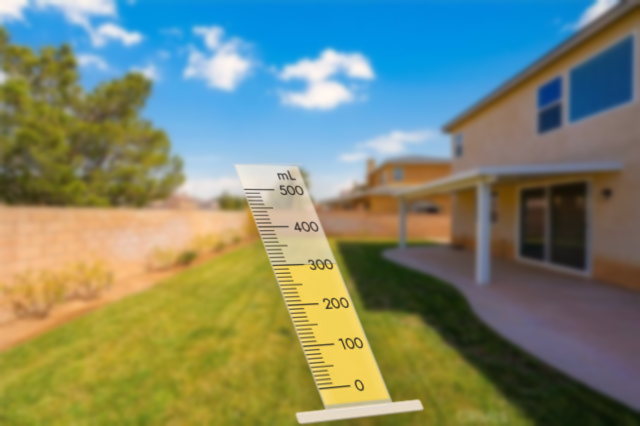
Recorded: 300 mL
